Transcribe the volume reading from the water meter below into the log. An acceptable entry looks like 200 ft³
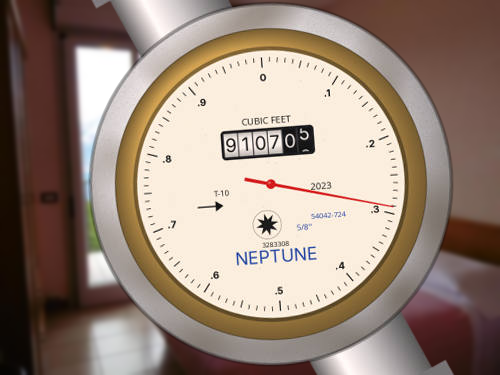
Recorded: 910705.29 ft³
